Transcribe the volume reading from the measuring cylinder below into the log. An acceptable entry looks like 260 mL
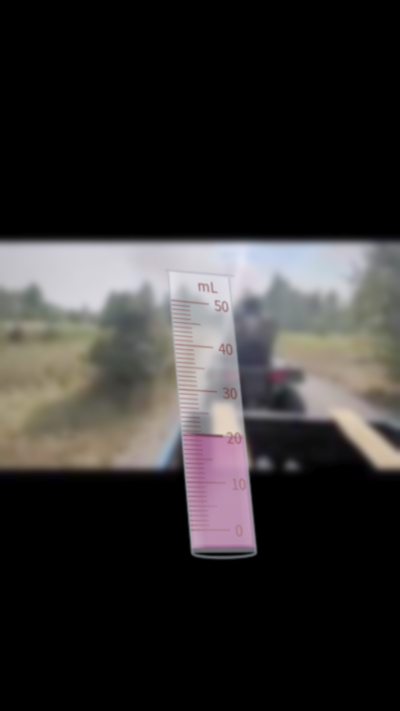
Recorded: 20 mL
